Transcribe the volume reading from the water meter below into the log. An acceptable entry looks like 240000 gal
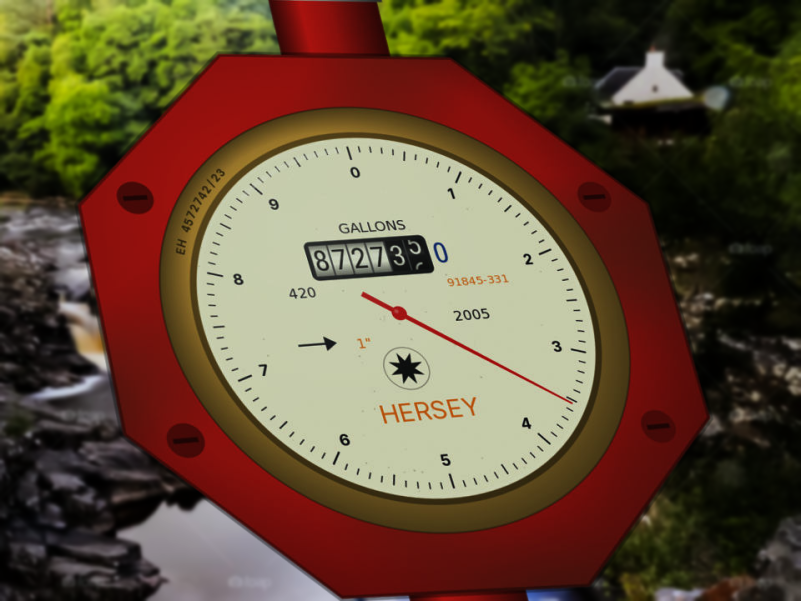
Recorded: 8727353.5 gal
